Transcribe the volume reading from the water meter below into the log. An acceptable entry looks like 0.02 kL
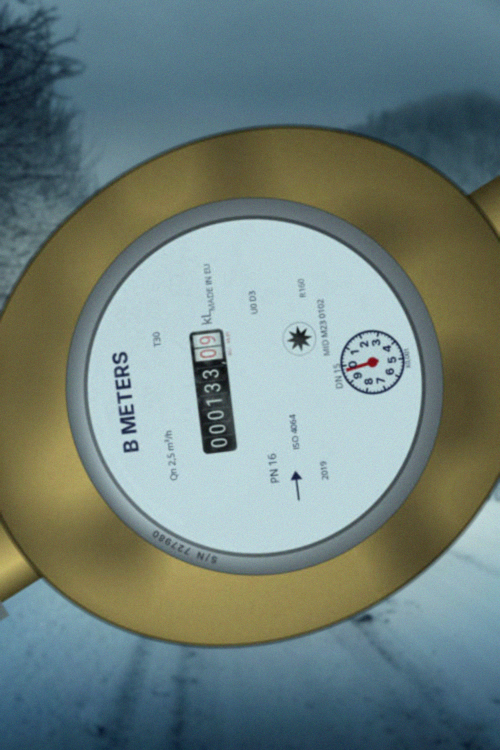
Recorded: 133.089 kL
